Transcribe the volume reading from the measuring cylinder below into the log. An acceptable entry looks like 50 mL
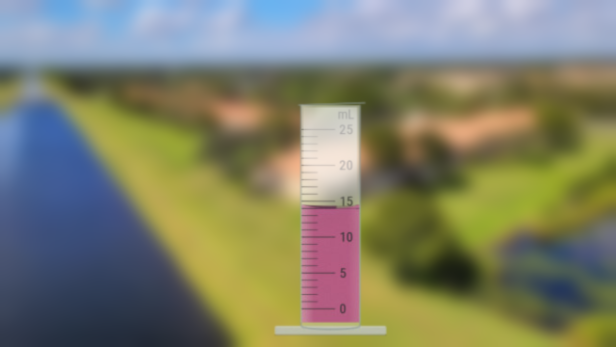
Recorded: 14 mL
